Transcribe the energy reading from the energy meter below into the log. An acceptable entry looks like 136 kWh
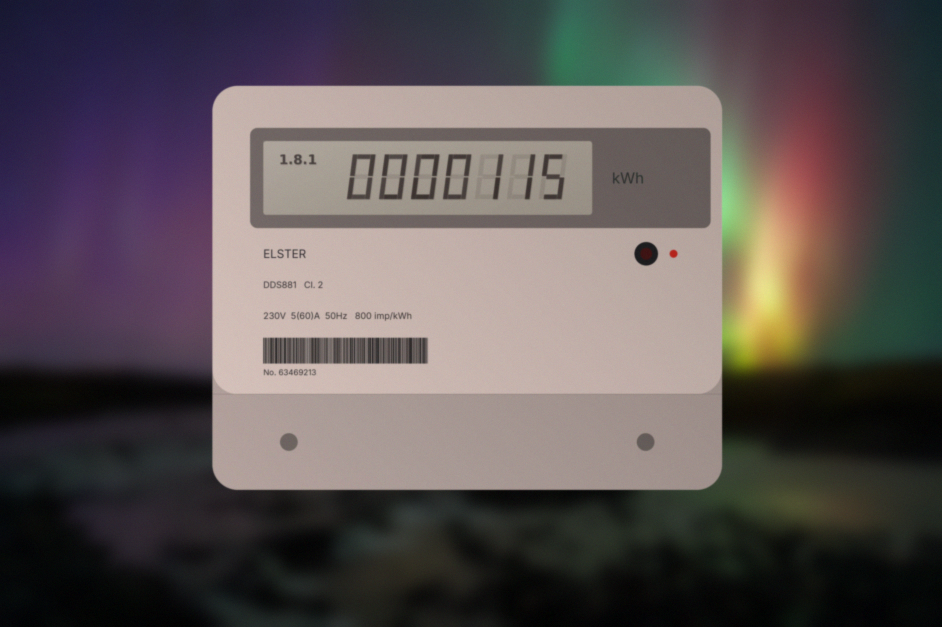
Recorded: 115 kWh
